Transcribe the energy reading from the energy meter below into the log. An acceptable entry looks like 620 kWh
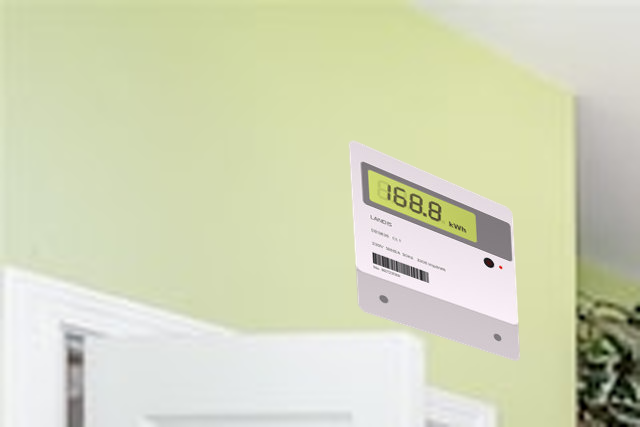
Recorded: 168.8 kWh
